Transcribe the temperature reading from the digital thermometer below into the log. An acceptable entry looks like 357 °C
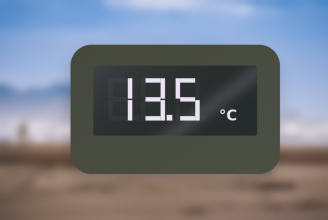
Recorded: 13.5 °C
